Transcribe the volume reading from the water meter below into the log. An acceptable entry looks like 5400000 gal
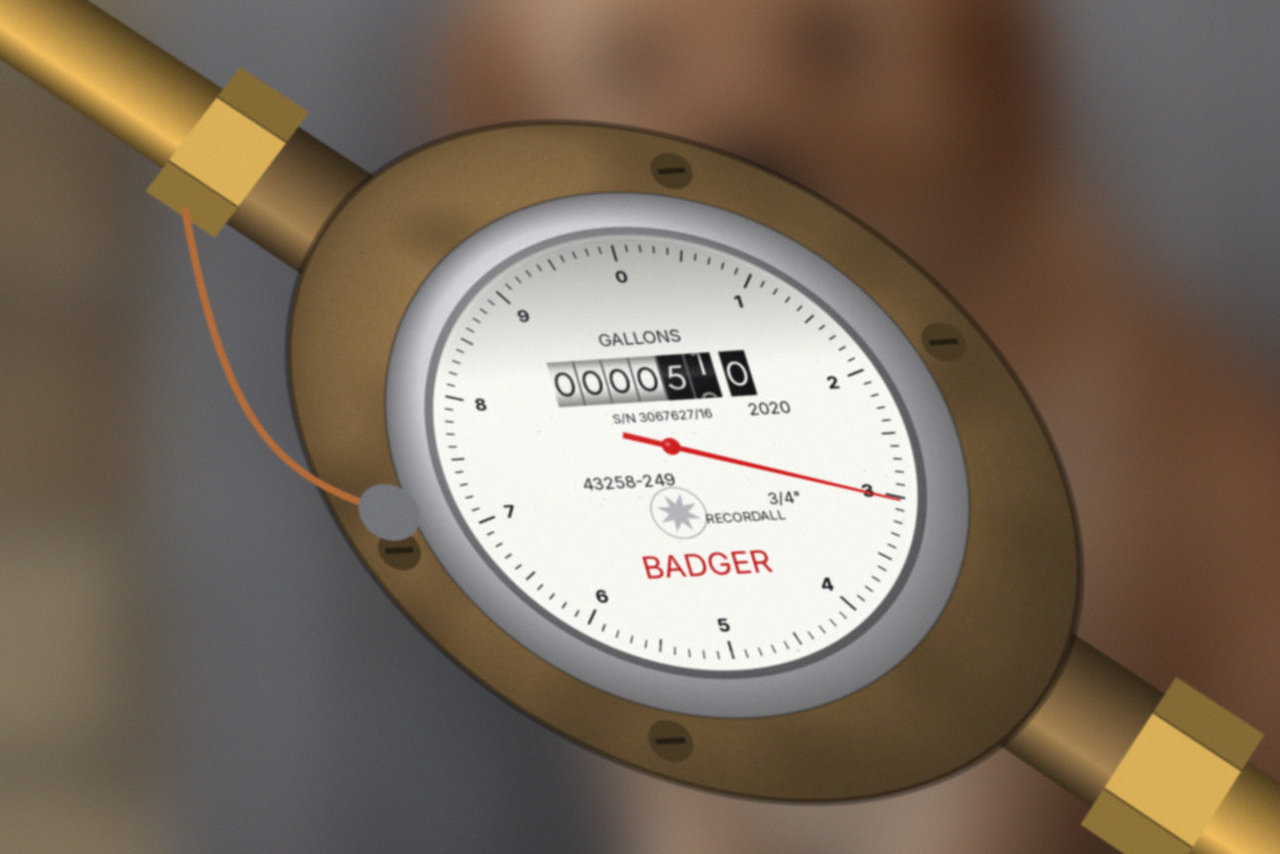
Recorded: 513.0 gal
